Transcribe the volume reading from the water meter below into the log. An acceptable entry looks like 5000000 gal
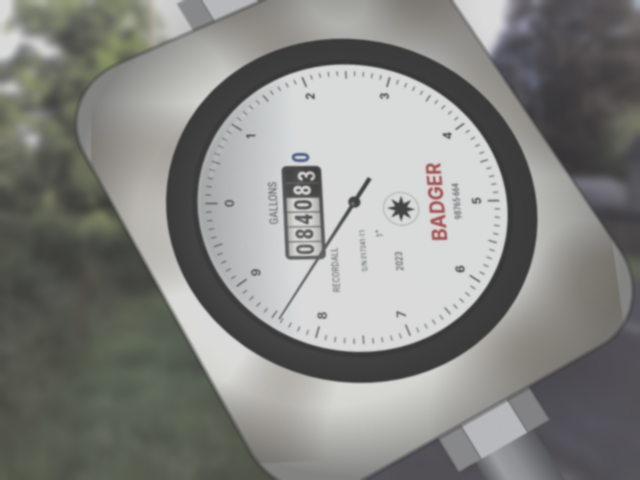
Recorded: 840828.4 gal
